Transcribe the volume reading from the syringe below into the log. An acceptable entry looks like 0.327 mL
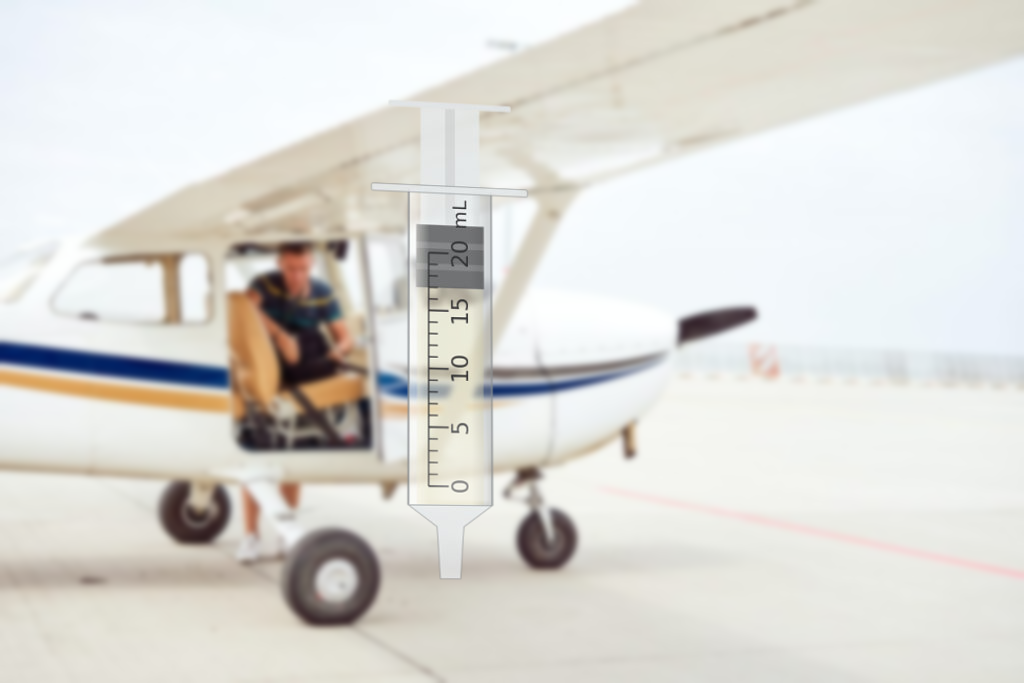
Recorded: 17 mL
